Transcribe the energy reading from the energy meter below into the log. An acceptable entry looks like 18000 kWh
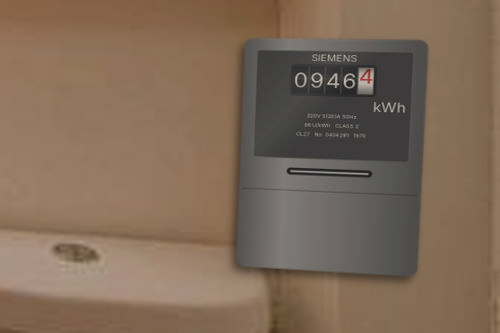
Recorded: 946.4 kWh
